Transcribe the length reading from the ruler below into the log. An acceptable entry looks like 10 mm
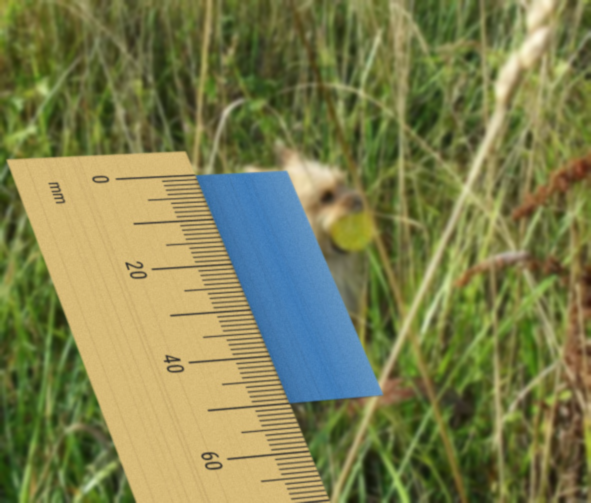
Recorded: 50 mm
